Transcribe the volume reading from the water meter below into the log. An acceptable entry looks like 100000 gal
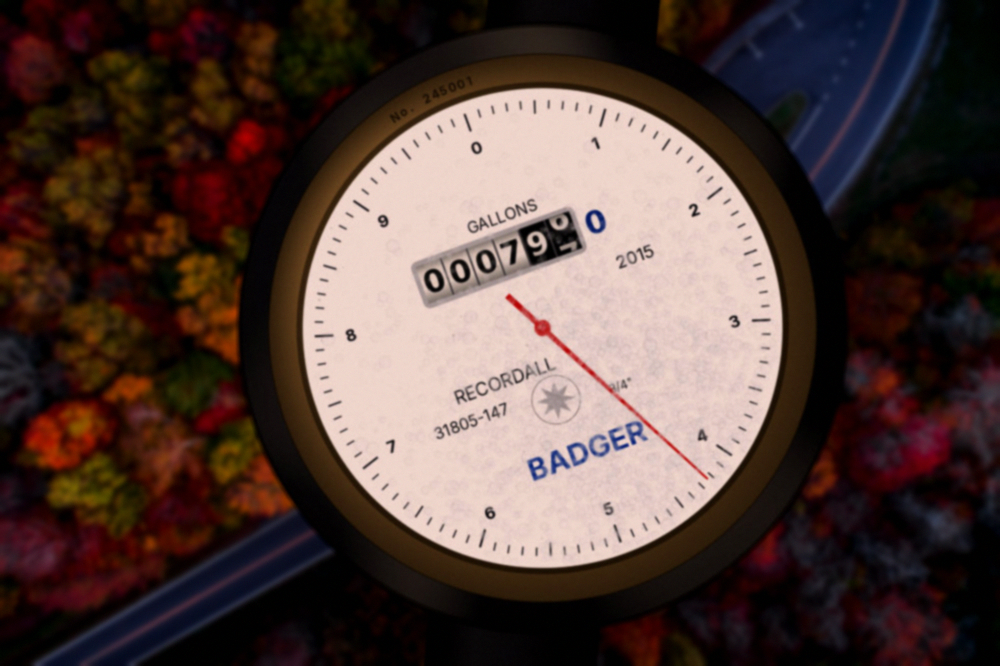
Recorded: 7964.2 gal
